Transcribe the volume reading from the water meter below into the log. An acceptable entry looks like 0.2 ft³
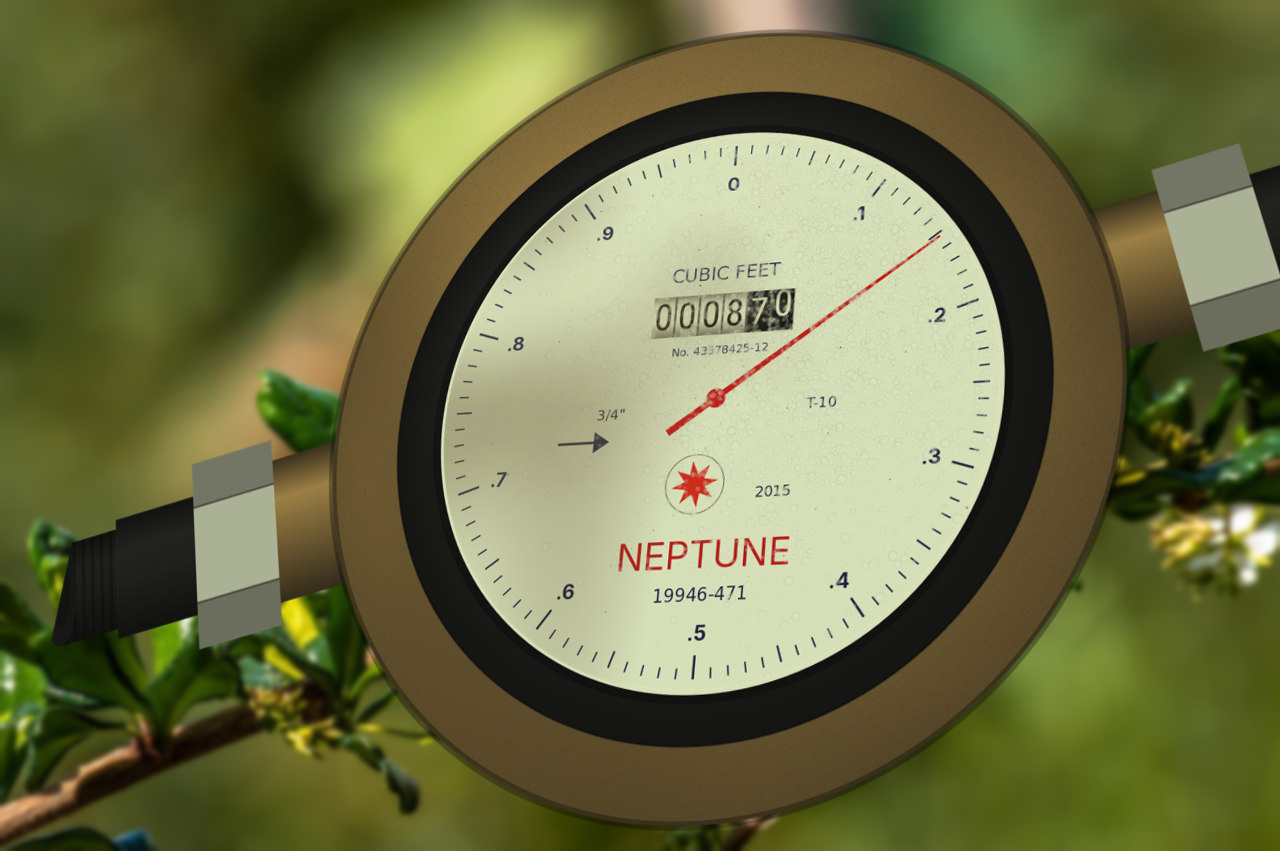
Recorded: 870.15 ft³
